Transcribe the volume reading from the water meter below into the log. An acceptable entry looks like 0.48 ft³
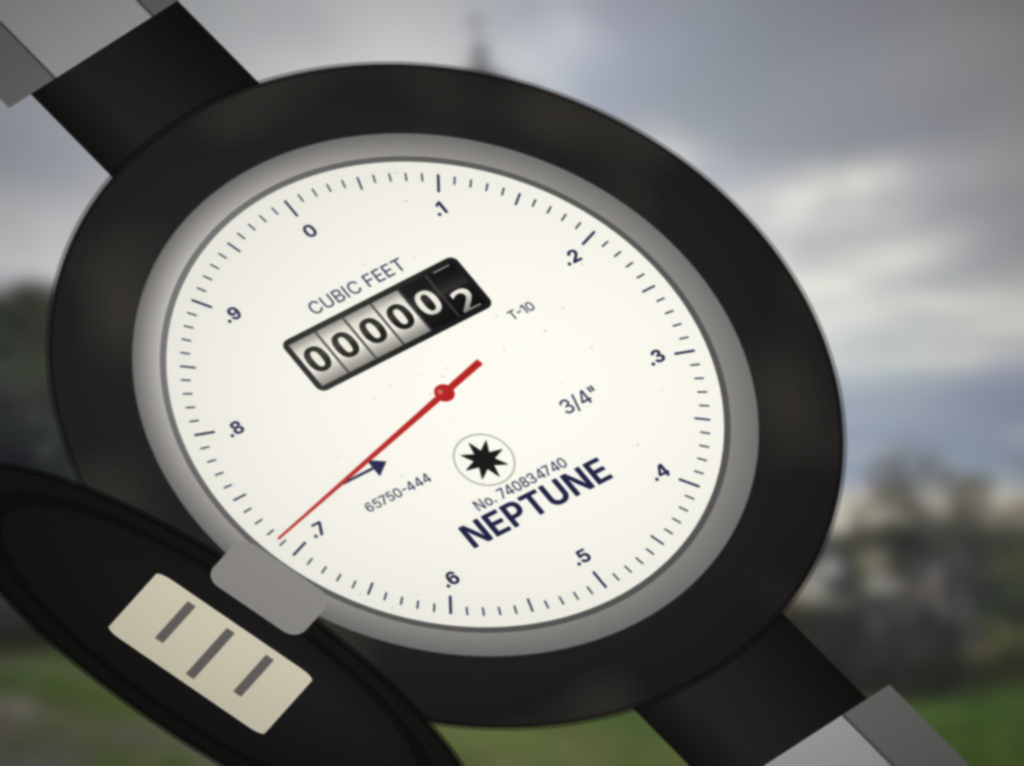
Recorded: 1.71 ft³
